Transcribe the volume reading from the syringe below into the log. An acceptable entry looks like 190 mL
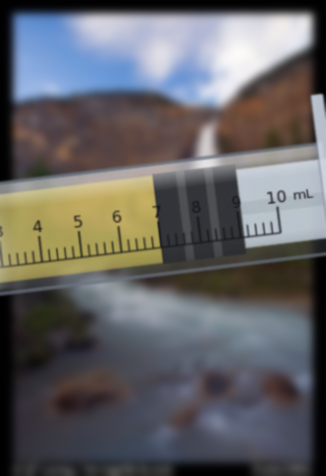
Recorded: 7 mL
